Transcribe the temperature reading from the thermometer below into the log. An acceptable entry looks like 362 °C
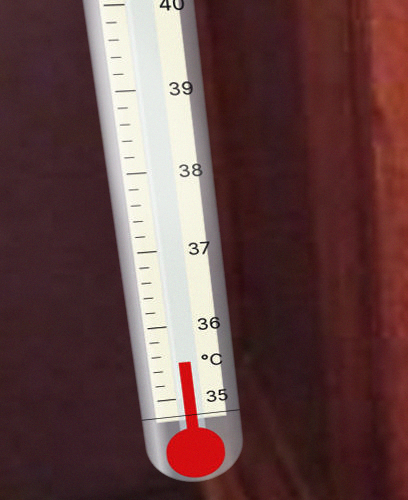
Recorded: 35.5 °C
